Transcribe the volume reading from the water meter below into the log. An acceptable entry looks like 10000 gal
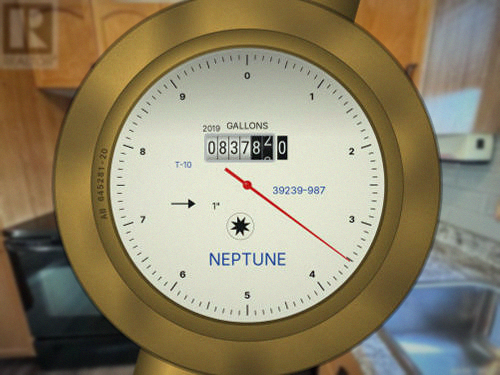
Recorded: 837823.5 gal
